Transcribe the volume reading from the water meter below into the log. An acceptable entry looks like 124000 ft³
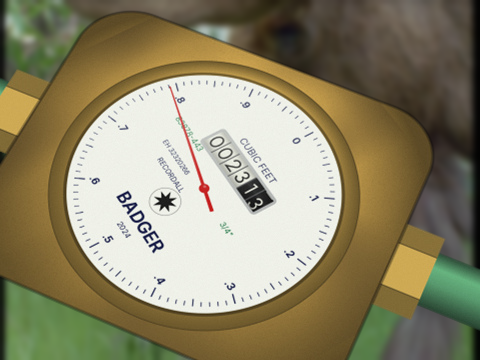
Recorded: 2312.79 ft³
